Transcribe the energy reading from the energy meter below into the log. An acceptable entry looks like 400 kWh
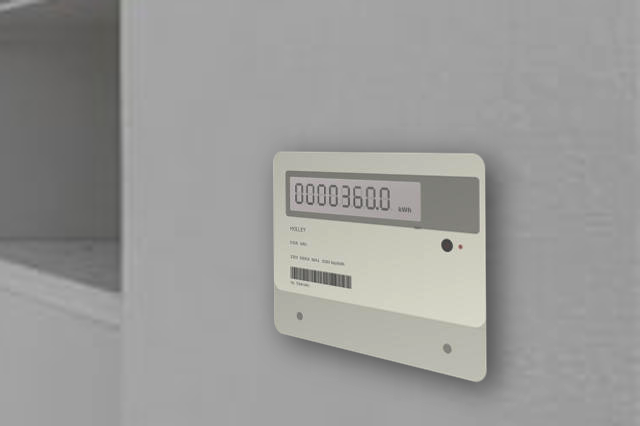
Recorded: 360.0 kWh
